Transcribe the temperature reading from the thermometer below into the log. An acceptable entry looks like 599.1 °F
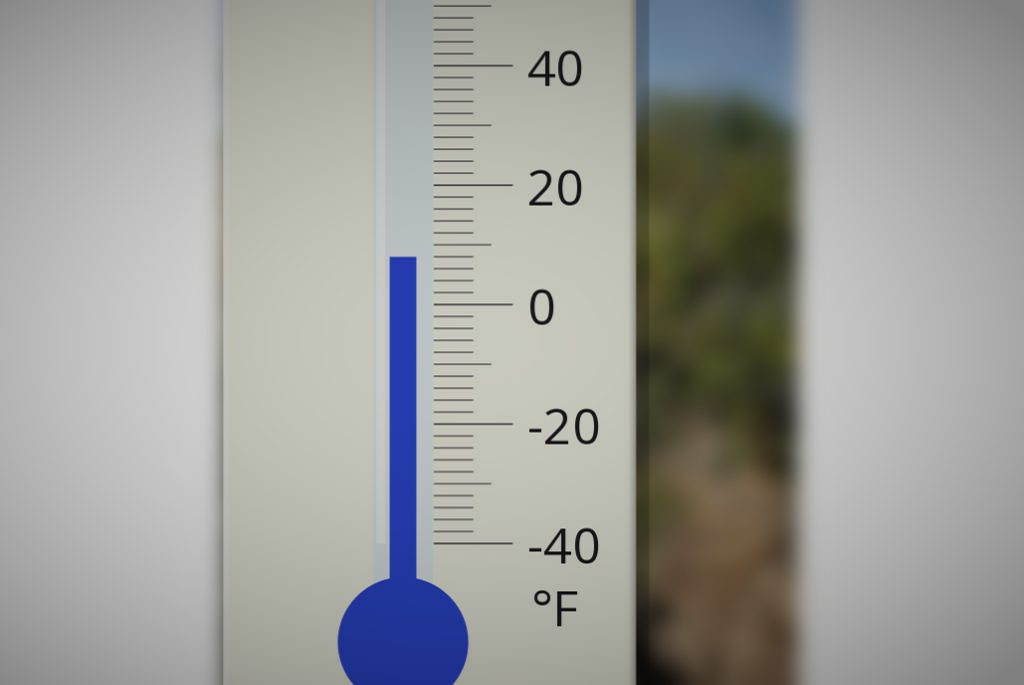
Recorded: 8 °F
